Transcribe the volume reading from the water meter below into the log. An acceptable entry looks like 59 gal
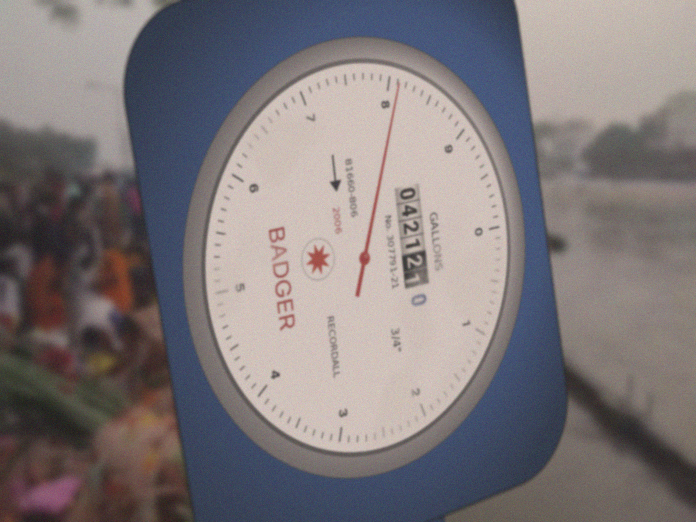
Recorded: 421208.1 gal
